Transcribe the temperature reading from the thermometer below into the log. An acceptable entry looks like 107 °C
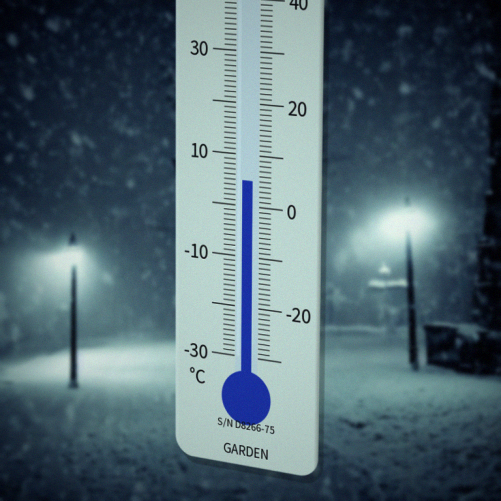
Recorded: 5 °C
